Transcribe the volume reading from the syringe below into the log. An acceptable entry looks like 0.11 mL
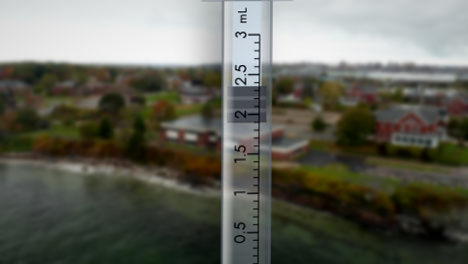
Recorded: 1.9 mL
